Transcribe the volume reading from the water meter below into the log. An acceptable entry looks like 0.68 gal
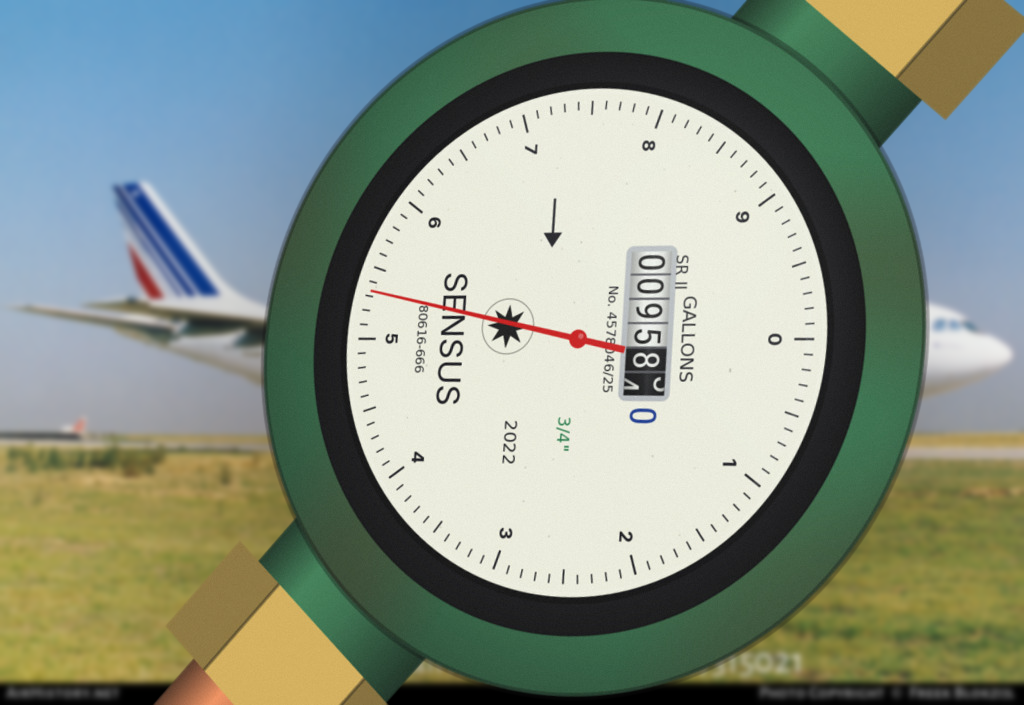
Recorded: 95835.3 gal
